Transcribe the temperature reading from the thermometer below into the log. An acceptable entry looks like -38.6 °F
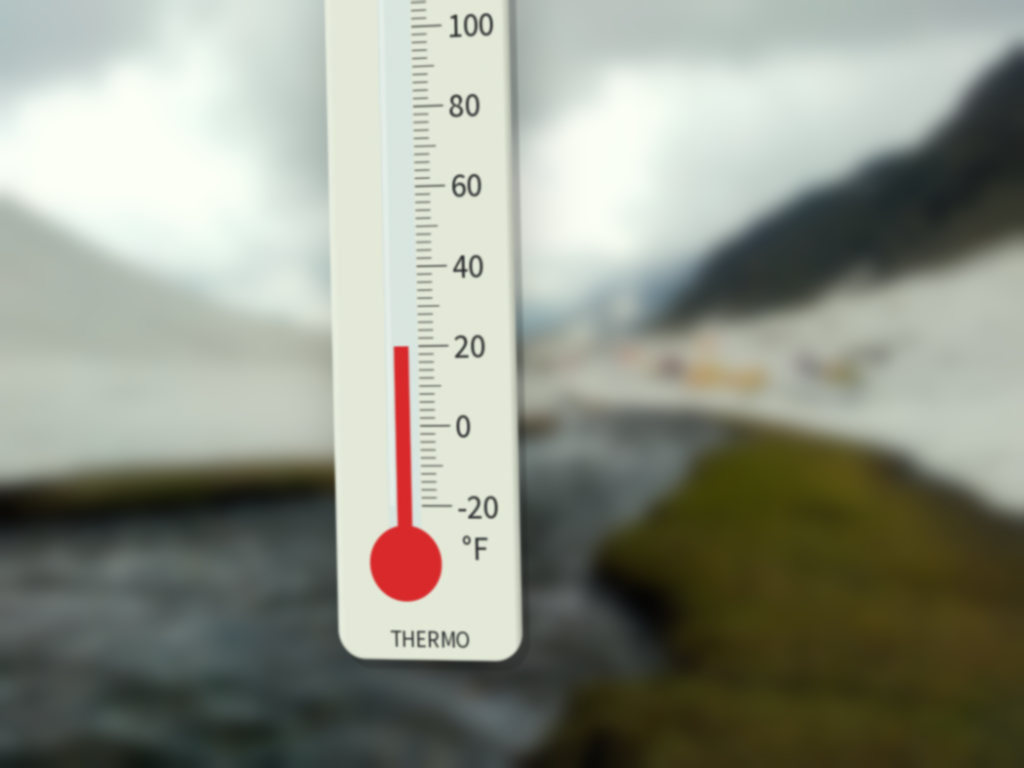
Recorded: 20 °F
